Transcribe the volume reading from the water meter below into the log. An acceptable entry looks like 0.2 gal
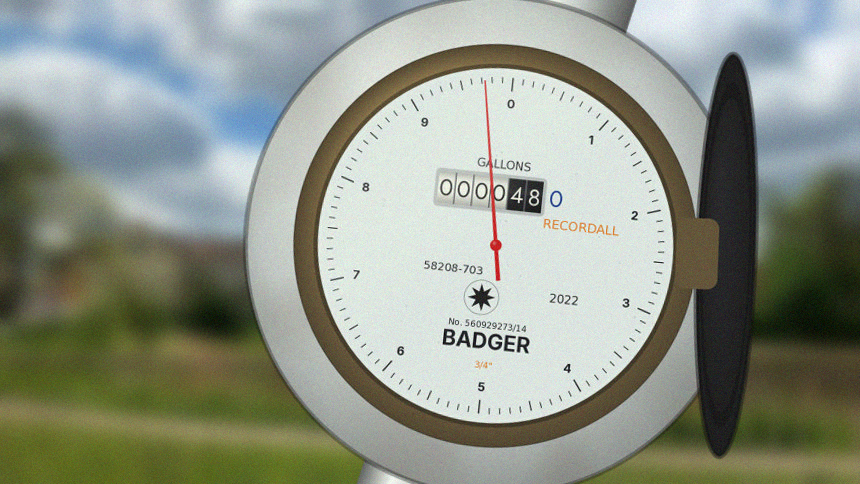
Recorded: 479.7 gal
